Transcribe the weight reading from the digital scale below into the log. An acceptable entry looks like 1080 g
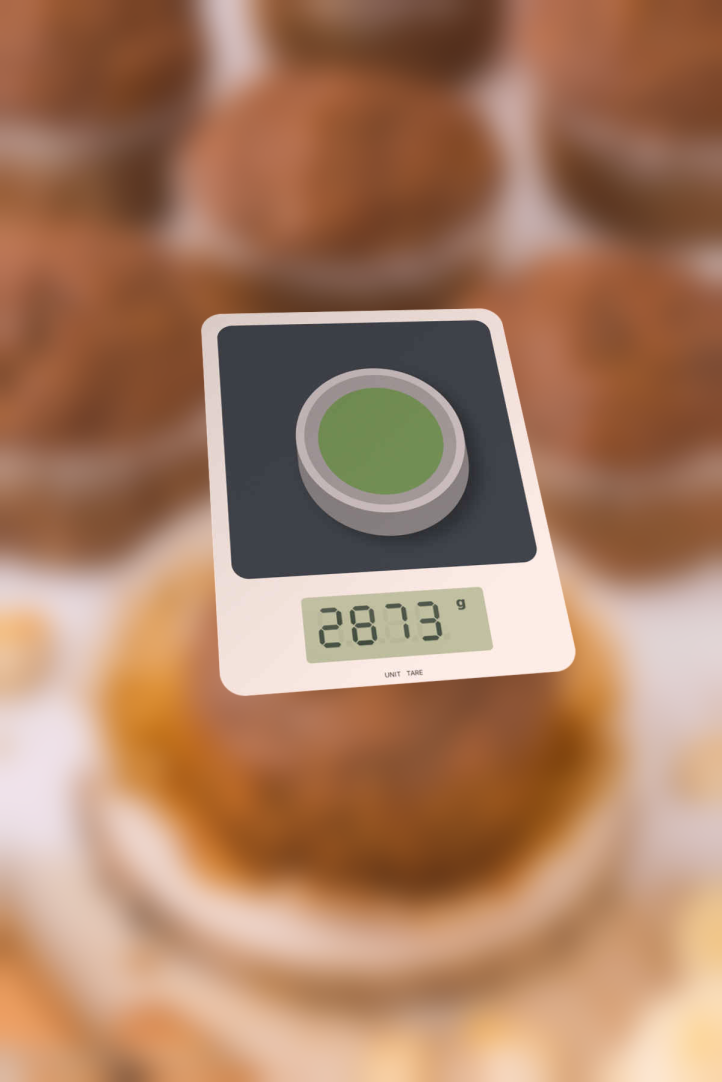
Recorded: 2873 g
